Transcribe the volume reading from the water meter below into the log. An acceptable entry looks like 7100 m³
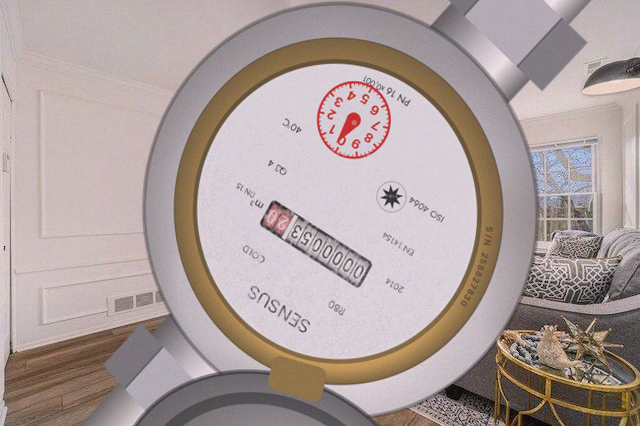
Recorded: 53.200 m³
